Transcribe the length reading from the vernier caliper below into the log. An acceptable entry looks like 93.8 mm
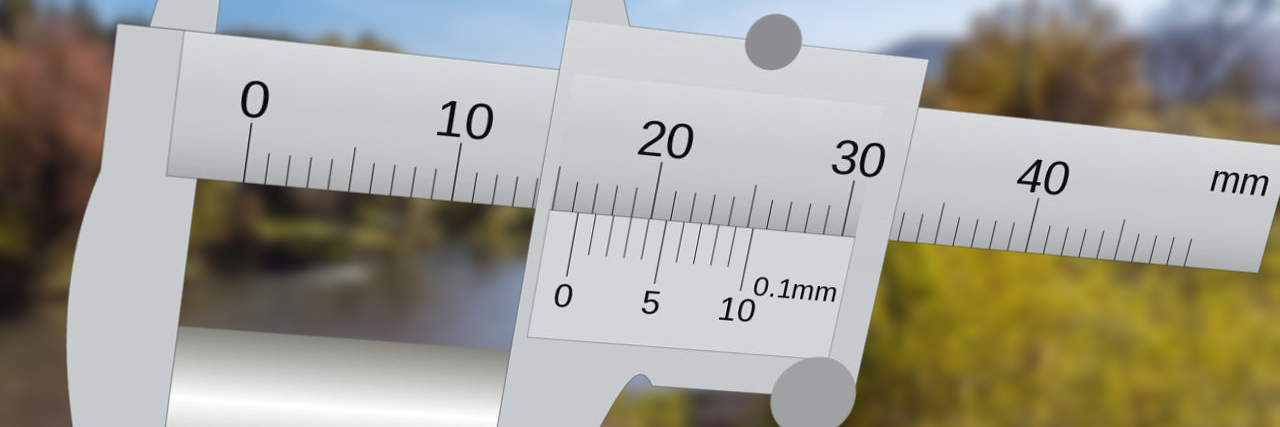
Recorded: 16.3 mm
